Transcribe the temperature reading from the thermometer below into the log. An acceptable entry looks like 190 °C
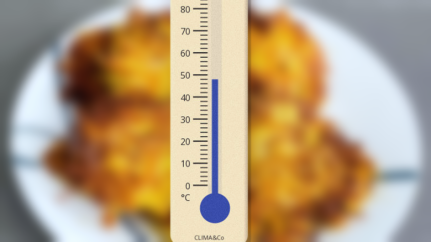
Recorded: 48 °C
